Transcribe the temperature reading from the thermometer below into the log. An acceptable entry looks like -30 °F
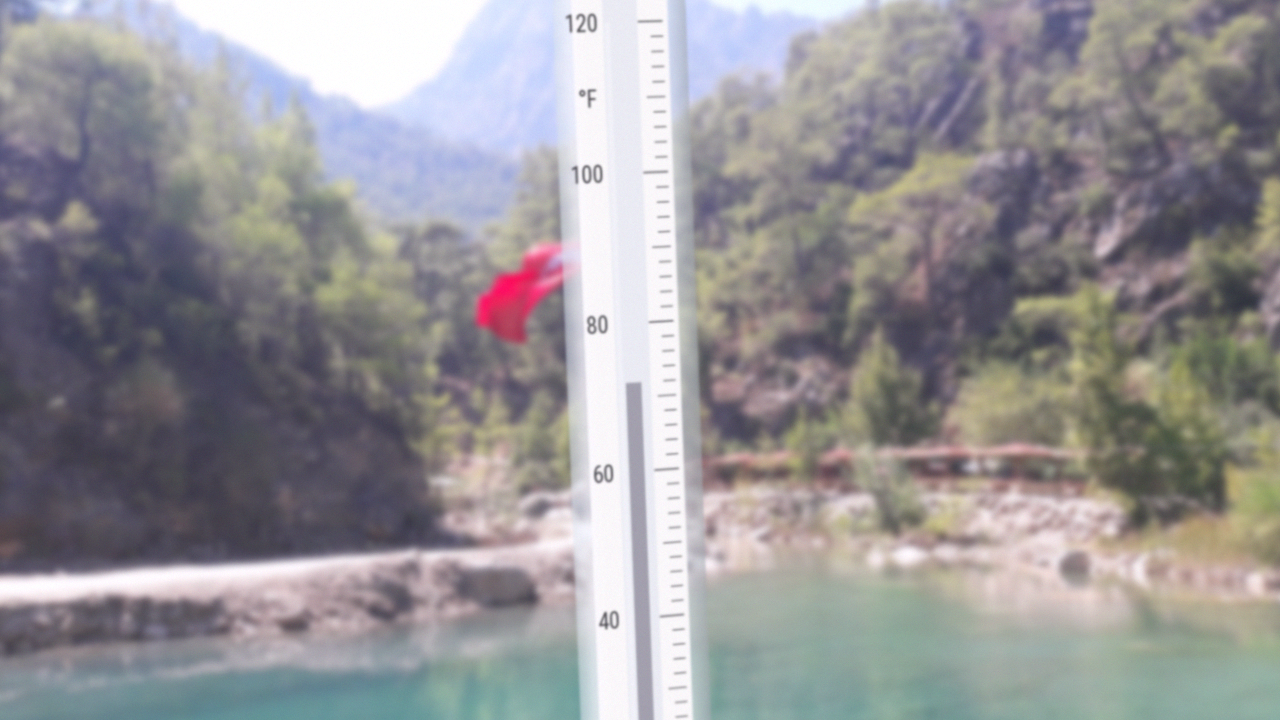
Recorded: 72 °F
